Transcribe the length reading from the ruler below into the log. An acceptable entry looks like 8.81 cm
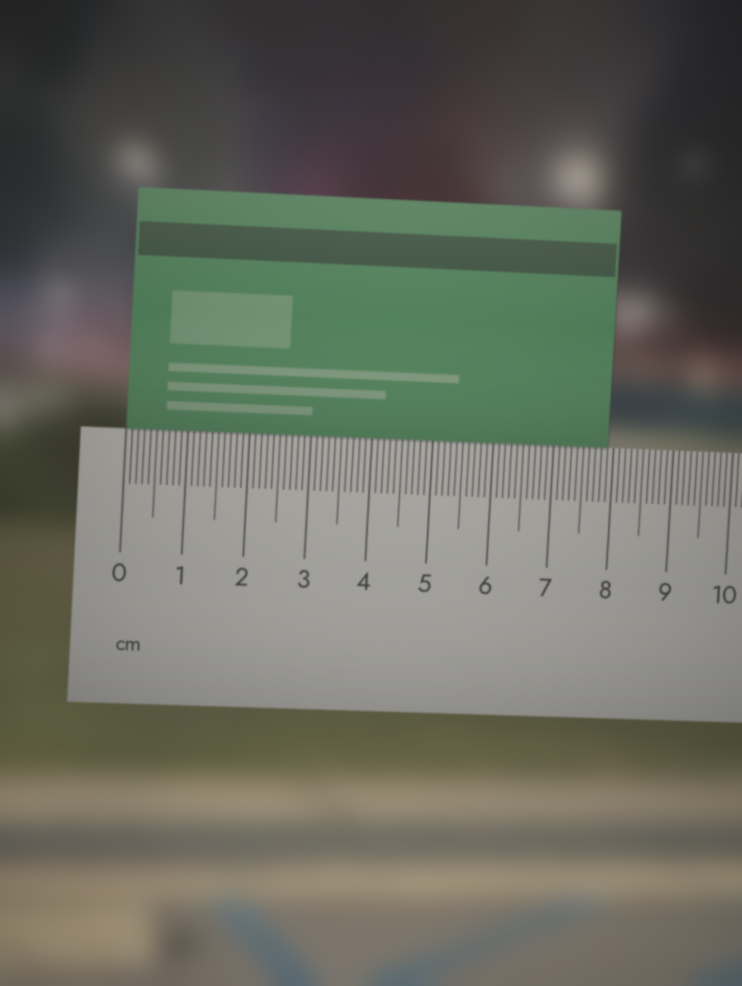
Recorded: 7.9 cm
